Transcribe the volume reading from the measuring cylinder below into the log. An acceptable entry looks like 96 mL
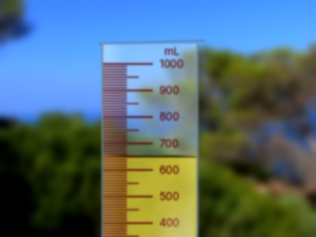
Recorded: 650 mL
